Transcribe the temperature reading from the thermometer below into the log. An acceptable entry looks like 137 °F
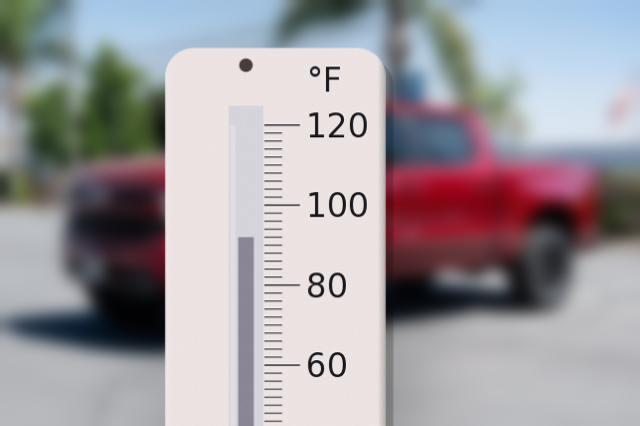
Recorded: 92 °F
